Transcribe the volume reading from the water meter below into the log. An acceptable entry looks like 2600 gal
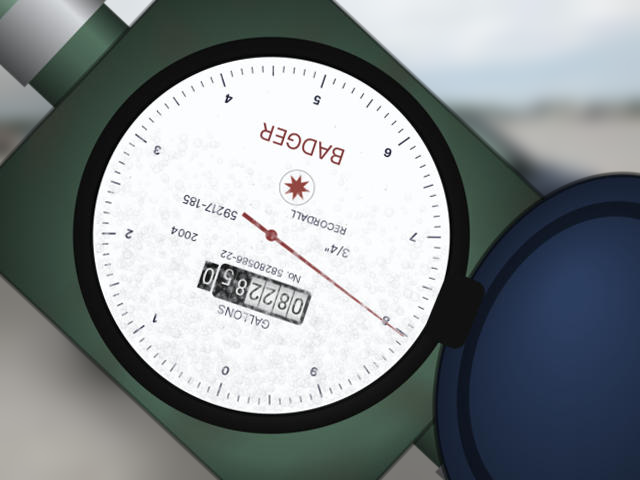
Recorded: 822848.0 gal
